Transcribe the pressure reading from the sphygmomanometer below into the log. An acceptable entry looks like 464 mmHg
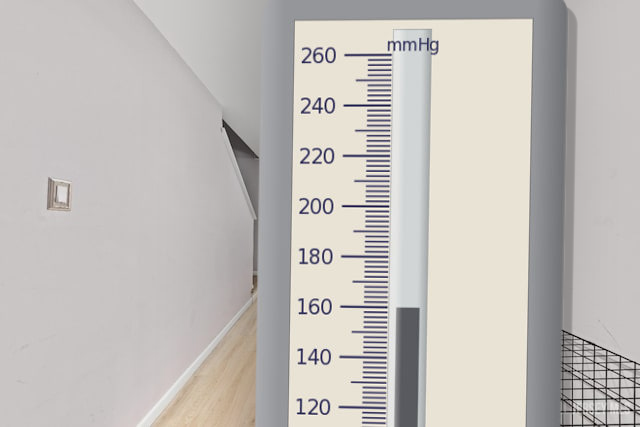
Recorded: 160 mmHg
